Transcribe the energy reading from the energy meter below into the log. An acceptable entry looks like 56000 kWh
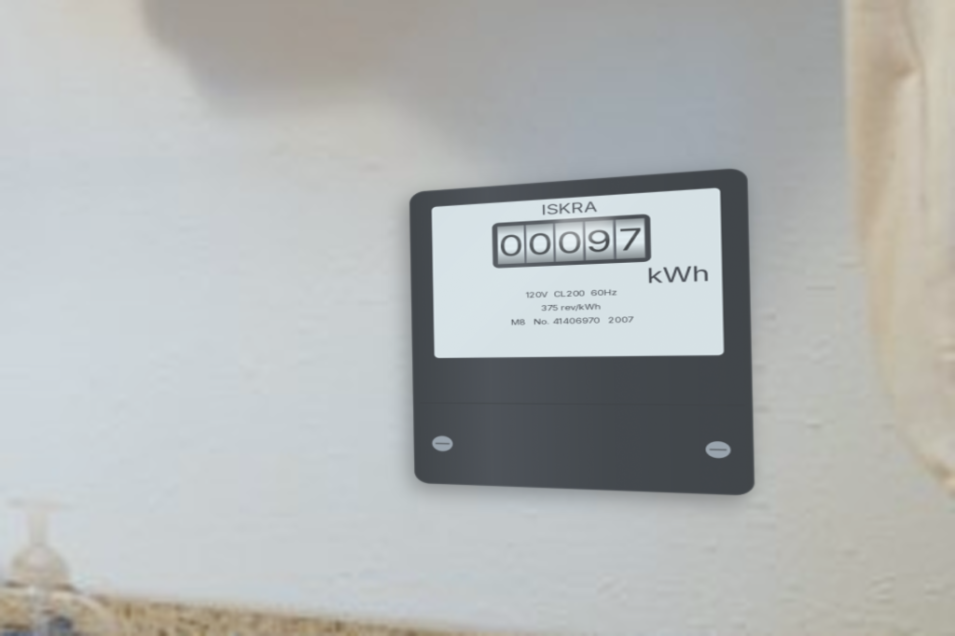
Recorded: 97 kWh
